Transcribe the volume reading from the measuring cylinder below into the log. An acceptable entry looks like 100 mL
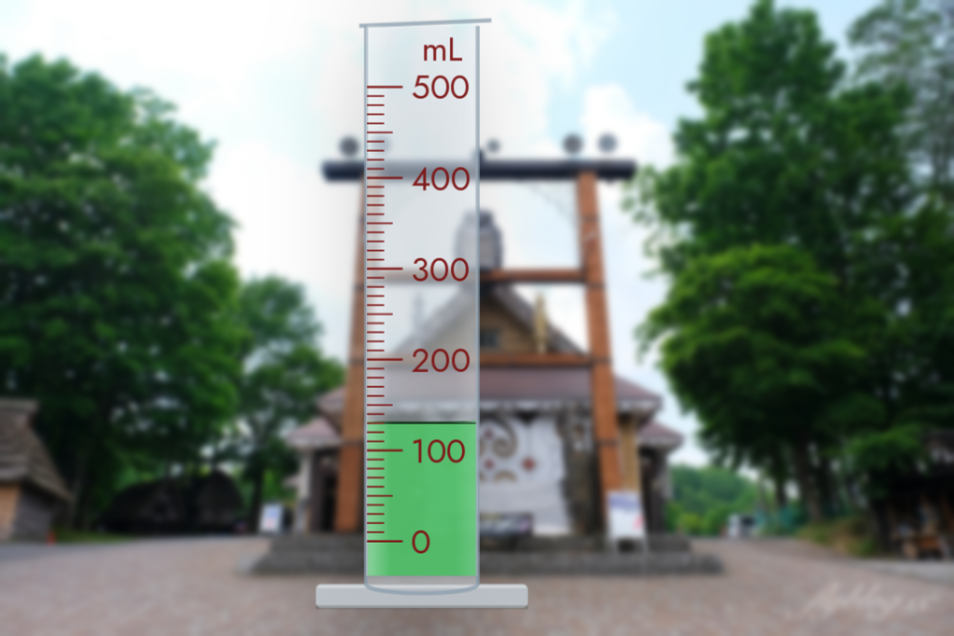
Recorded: 130 mL
